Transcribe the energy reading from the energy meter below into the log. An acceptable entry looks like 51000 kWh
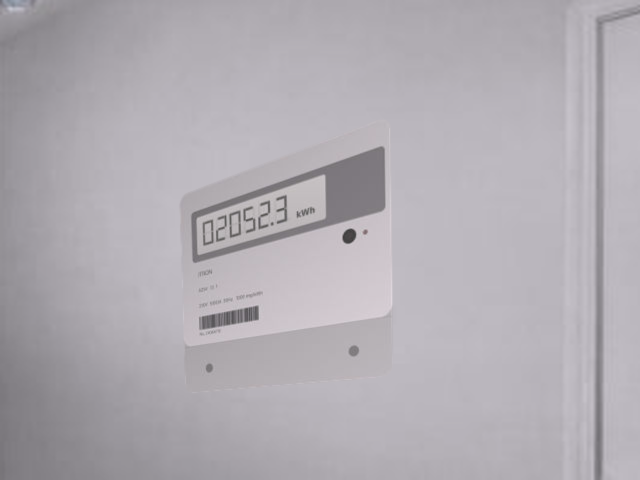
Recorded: 2052.3 kWh
